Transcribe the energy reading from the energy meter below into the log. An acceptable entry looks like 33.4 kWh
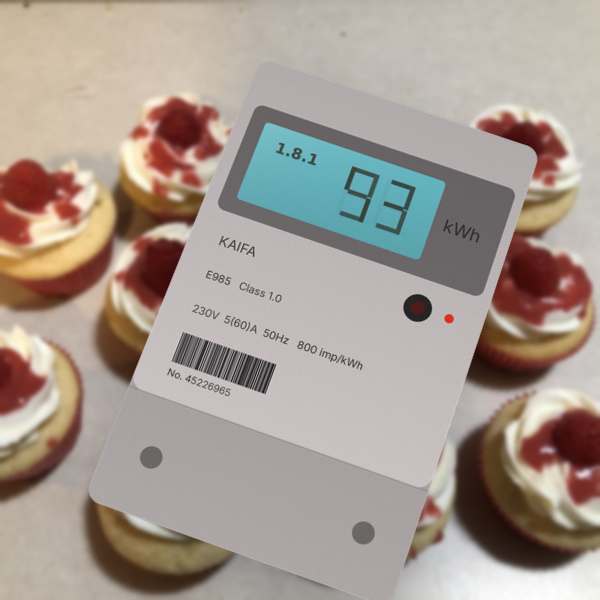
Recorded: 93 kWh
